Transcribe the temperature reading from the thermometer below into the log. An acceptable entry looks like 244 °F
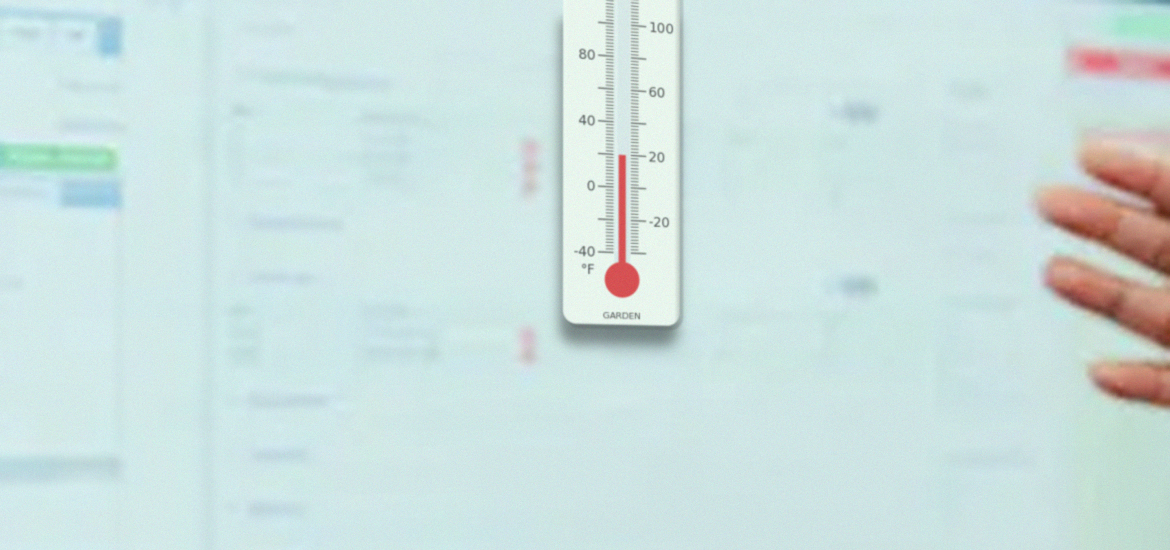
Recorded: 20 °F
